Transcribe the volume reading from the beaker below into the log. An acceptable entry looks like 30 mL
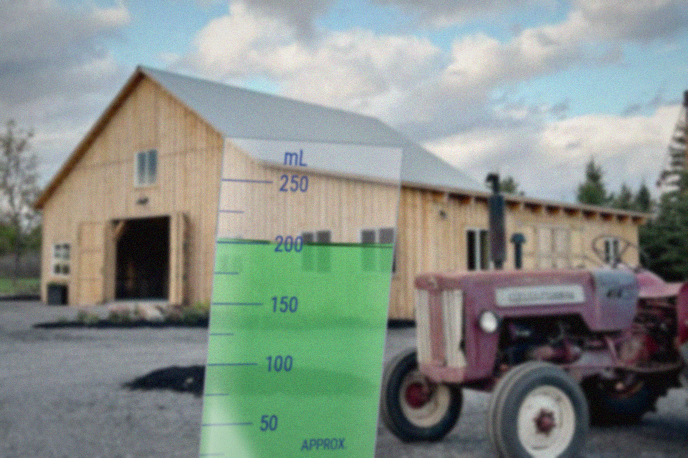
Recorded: 200 mL
